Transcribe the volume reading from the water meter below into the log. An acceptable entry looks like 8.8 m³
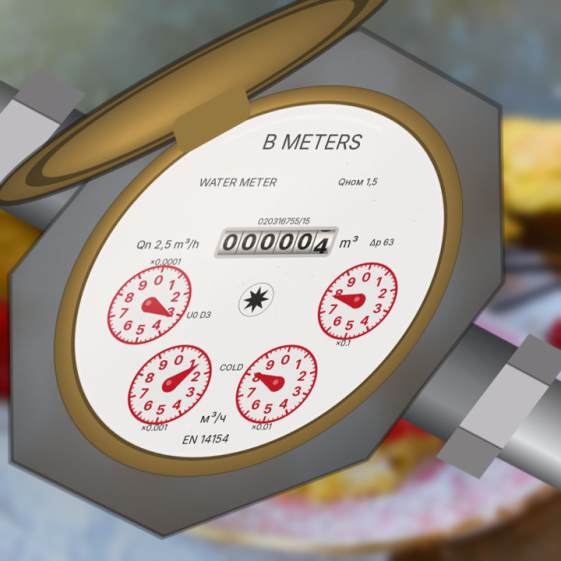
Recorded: 3.7813 m³
